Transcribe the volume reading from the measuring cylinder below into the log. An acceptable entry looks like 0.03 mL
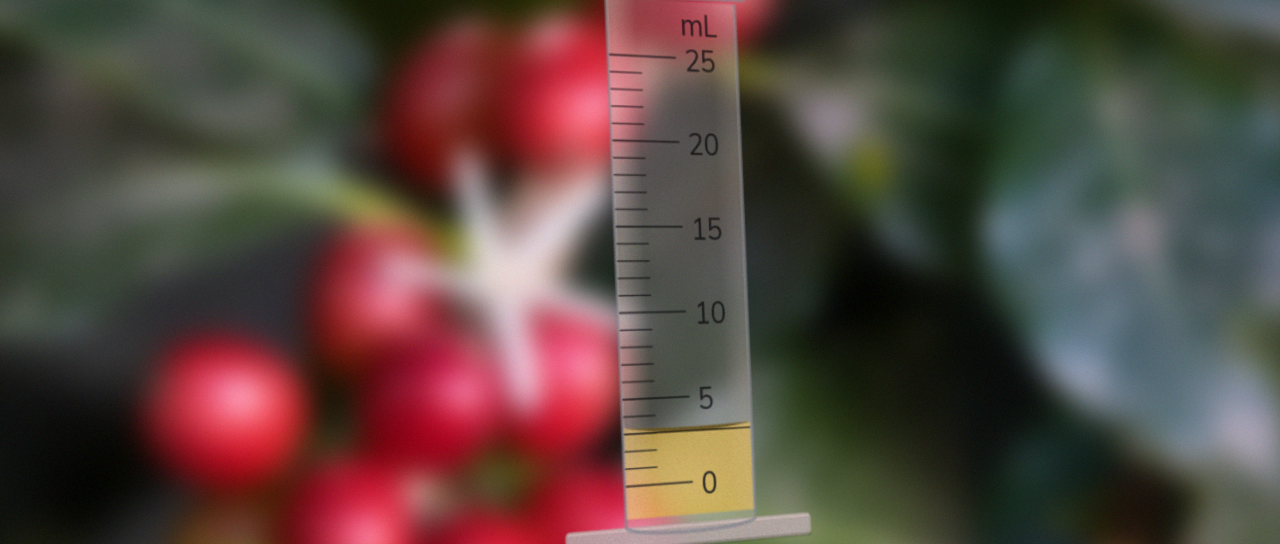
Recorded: 3 mL
